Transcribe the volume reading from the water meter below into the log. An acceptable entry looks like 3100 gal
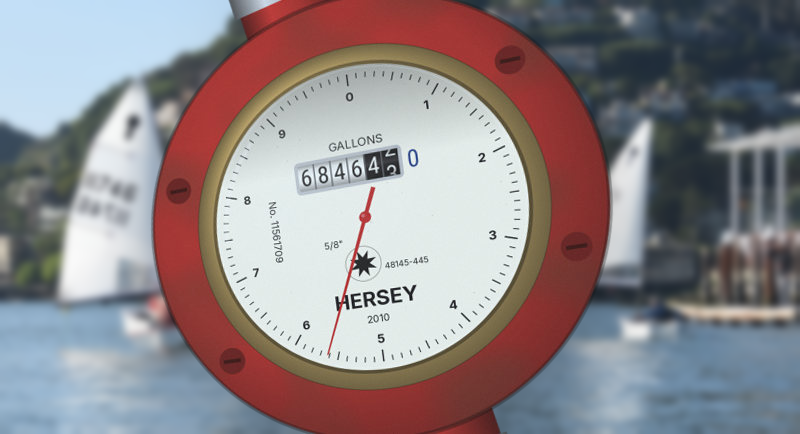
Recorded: 6846425.6 gal
